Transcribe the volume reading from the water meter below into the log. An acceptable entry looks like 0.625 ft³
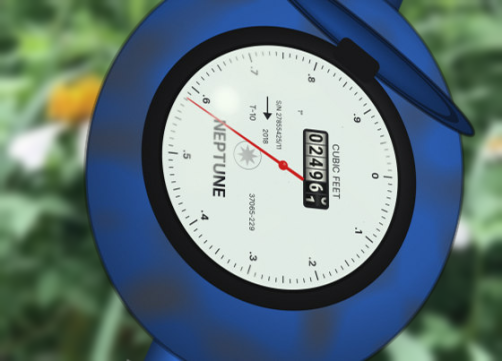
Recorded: 24960.58 ft³
